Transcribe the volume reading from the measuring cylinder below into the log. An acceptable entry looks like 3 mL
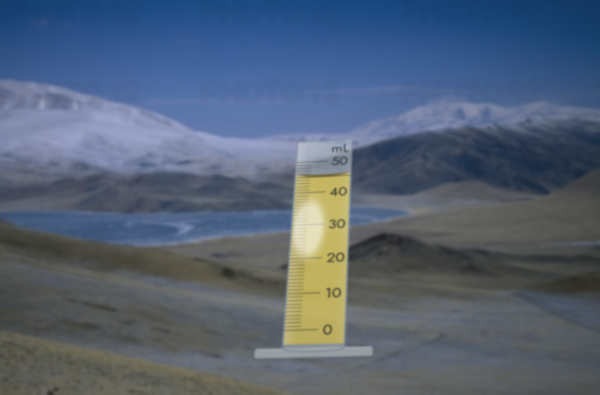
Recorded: 45 mL
